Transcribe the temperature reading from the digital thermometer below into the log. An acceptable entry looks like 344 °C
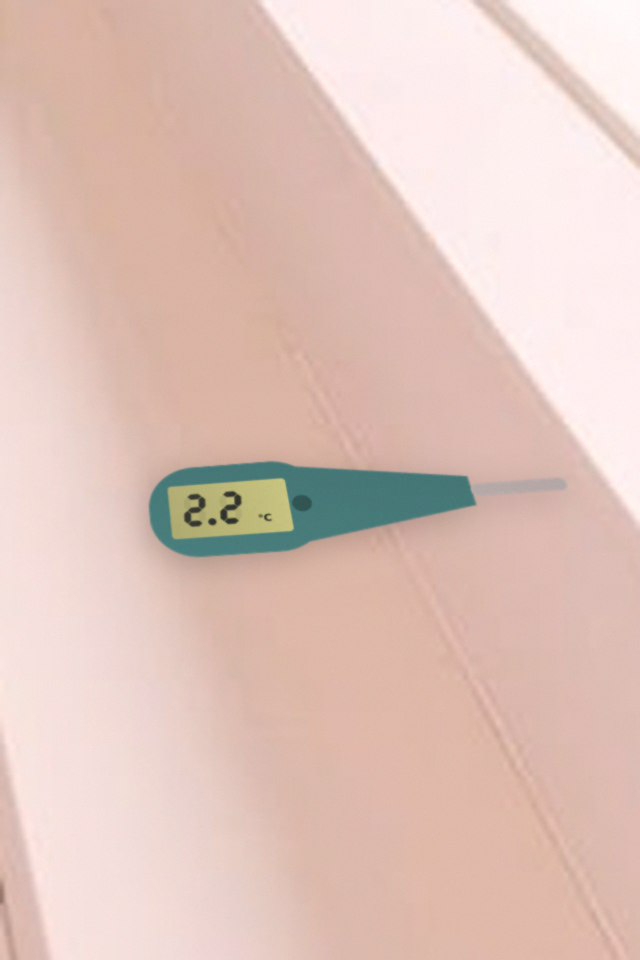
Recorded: 2.2 °C
